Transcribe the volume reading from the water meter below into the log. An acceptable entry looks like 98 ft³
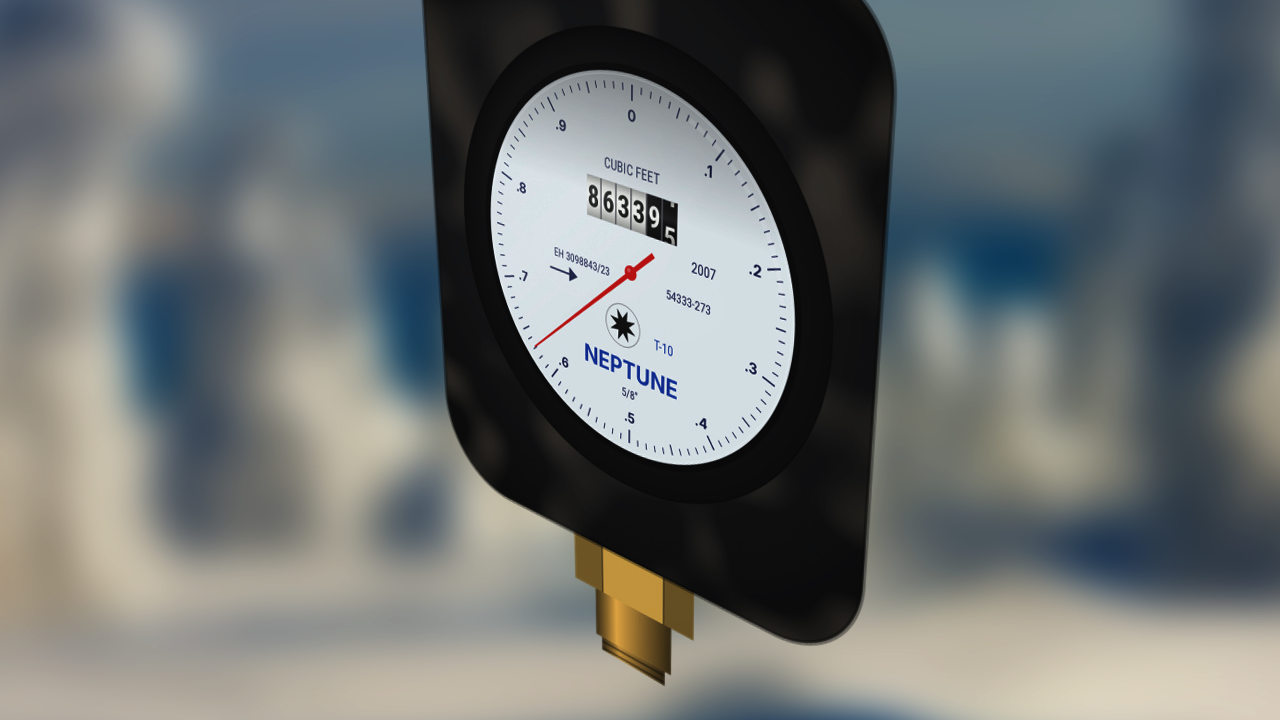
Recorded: 863394.63 ft³
